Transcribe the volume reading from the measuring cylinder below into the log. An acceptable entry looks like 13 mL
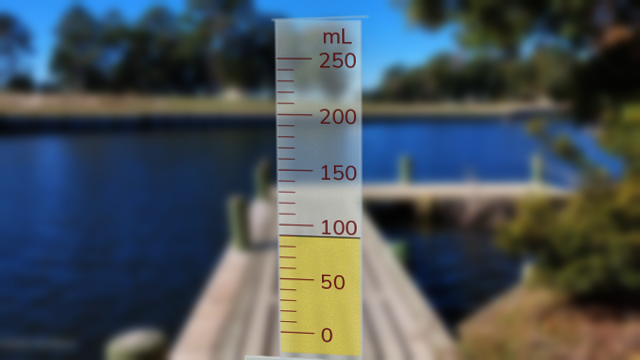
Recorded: 90 mL
